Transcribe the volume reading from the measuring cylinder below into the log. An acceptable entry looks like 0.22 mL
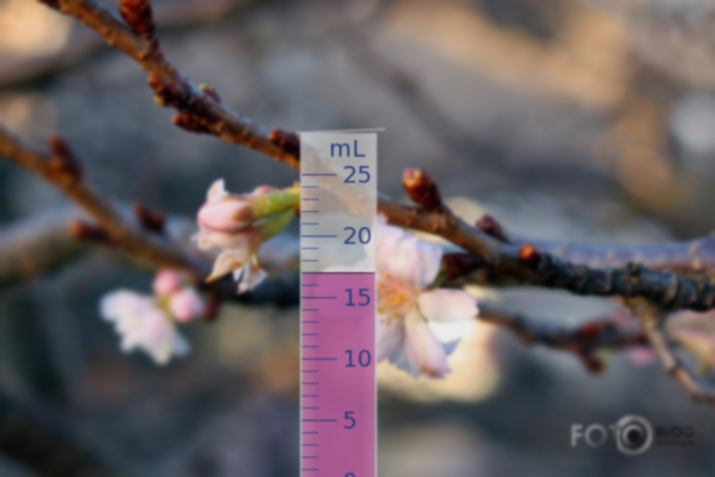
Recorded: 17 mL
